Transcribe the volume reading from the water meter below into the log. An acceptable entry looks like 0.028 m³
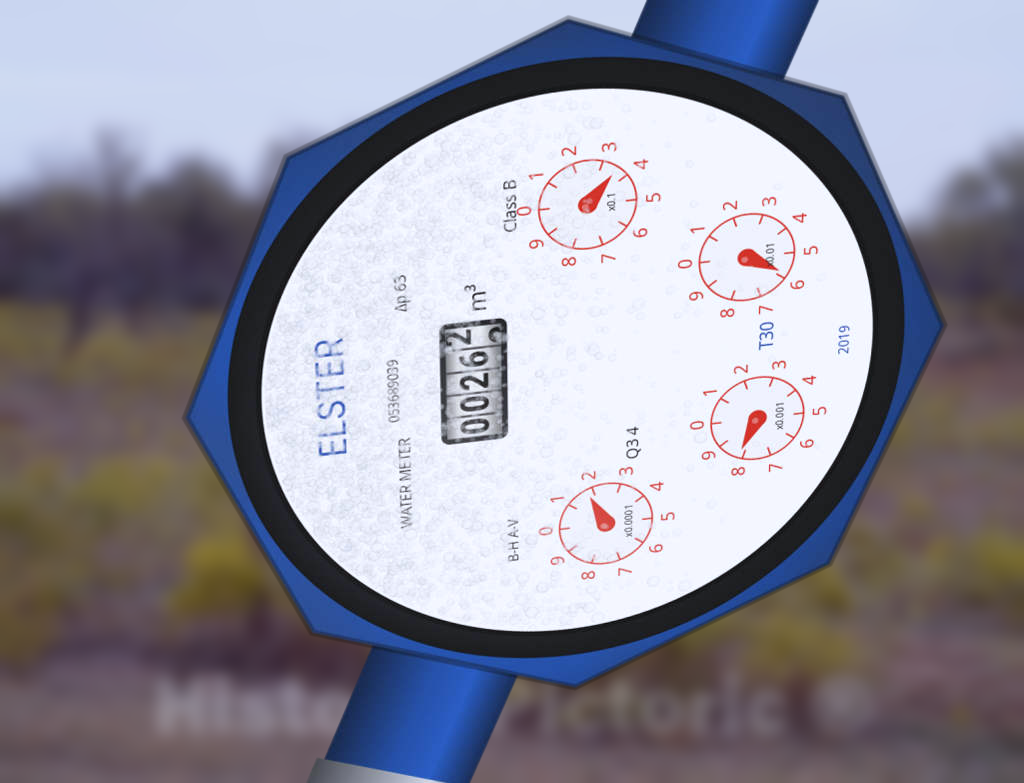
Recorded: 262.3581 m³
